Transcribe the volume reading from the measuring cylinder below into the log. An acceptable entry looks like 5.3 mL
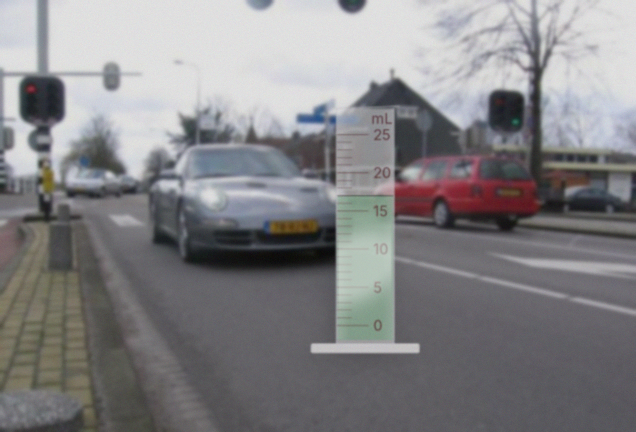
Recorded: 17 mL
